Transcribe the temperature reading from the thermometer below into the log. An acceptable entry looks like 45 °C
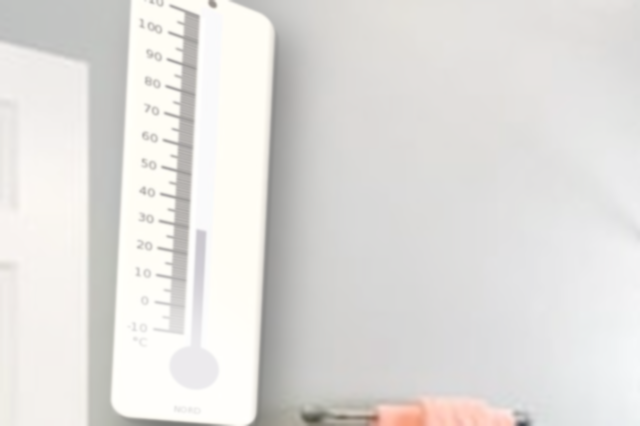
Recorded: 30 °C
